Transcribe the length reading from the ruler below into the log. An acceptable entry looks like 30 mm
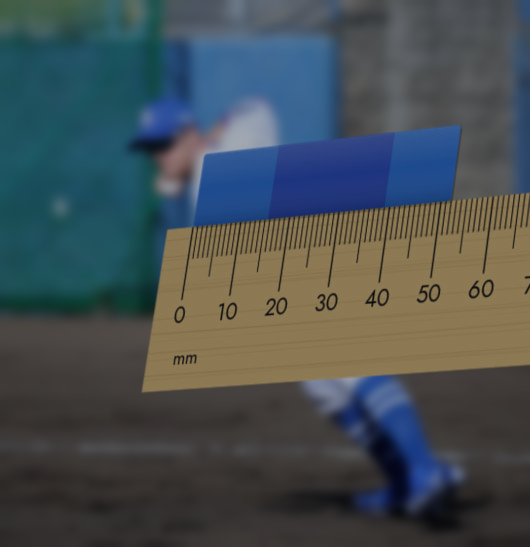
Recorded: 52 mm
